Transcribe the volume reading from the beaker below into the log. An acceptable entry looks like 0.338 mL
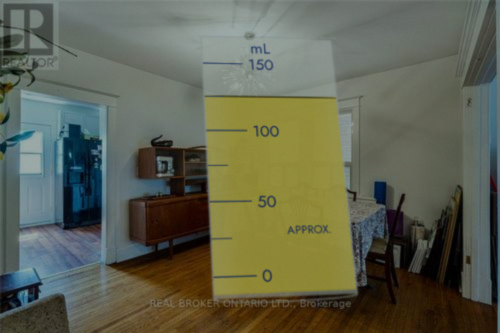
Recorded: 125 mL
